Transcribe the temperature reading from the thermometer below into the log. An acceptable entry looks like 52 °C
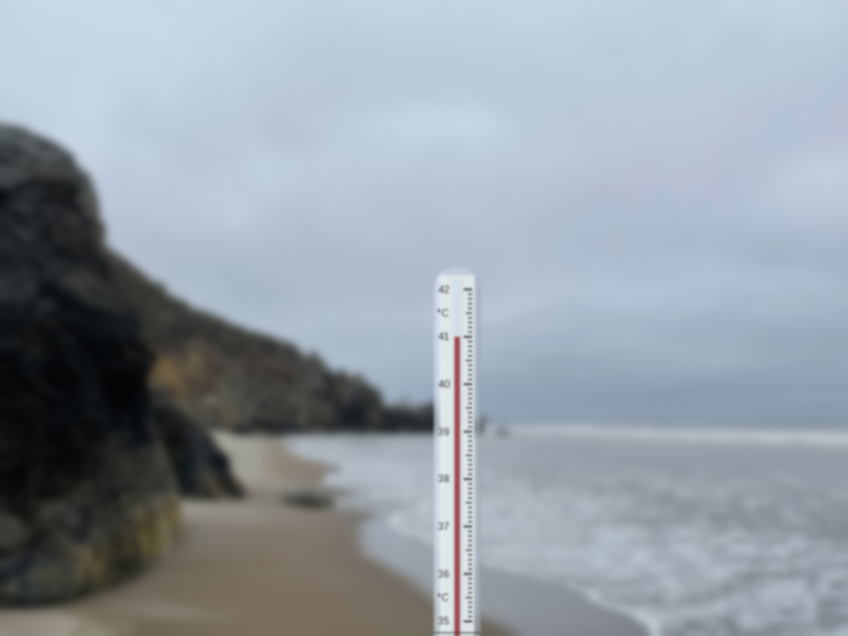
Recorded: 41 °C
